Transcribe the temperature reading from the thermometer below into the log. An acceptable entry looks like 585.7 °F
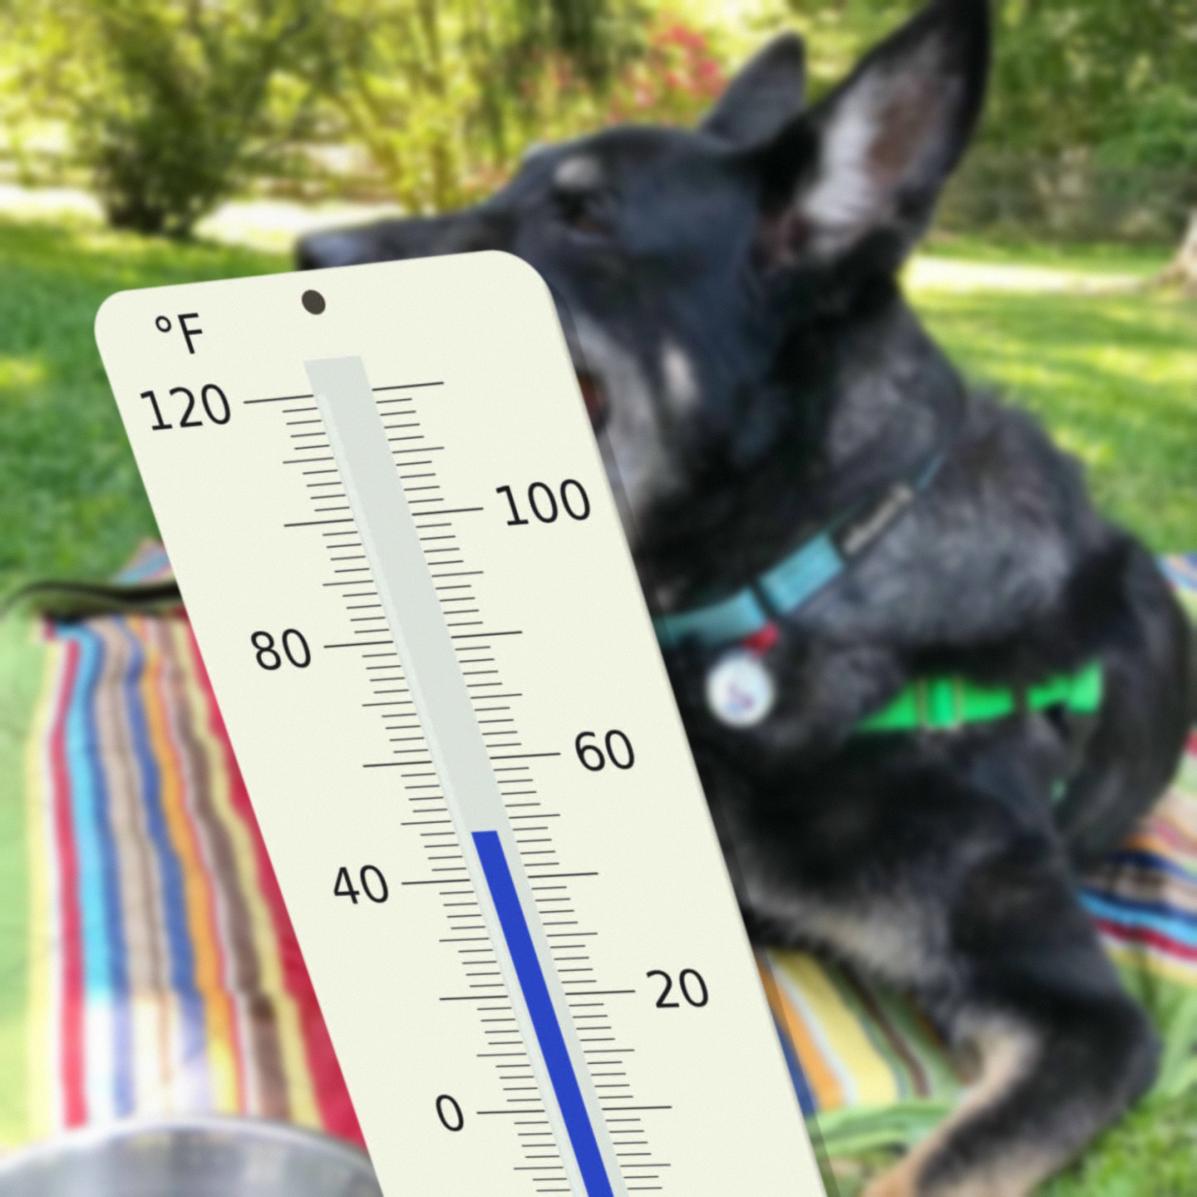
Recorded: 48 °F
